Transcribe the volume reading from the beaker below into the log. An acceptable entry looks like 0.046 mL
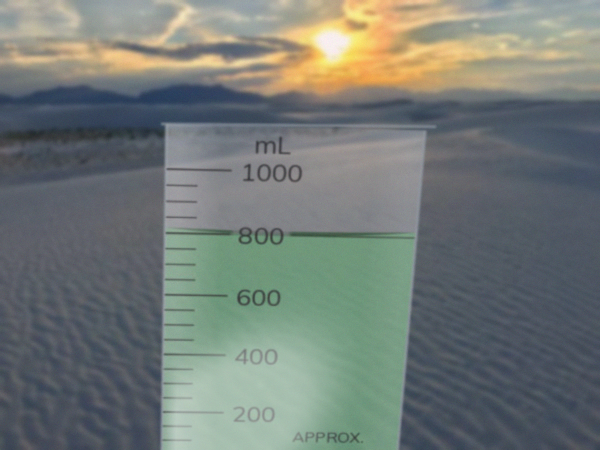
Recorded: 800 mL
